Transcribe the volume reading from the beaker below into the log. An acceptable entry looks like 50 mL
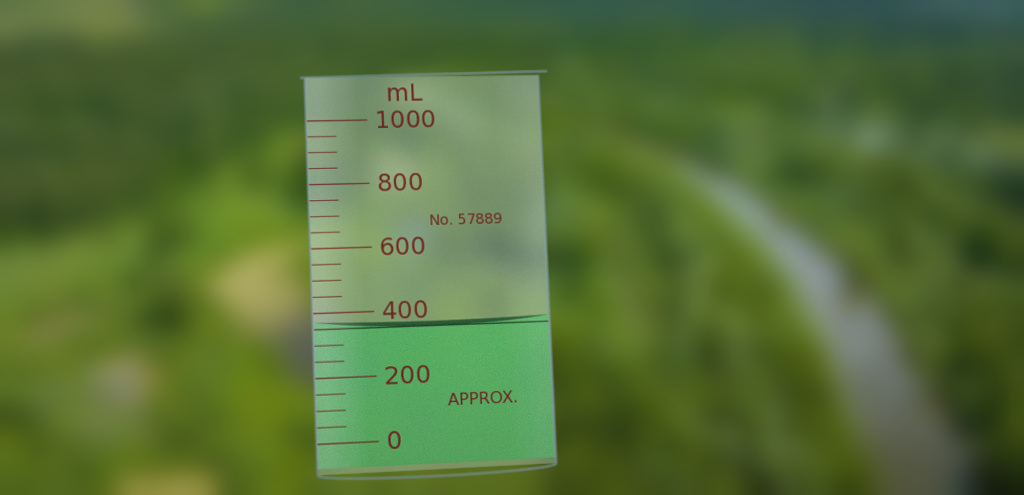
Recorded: 350 mL
